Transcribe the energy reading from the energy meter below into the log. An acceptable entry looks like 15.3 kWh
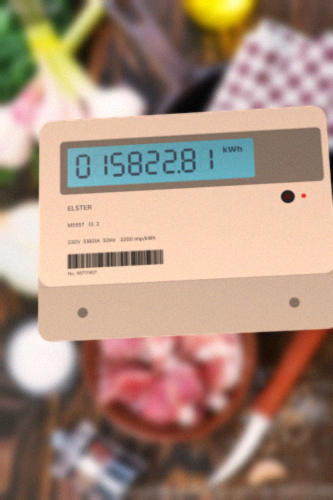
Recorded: 15822.81 kWh
